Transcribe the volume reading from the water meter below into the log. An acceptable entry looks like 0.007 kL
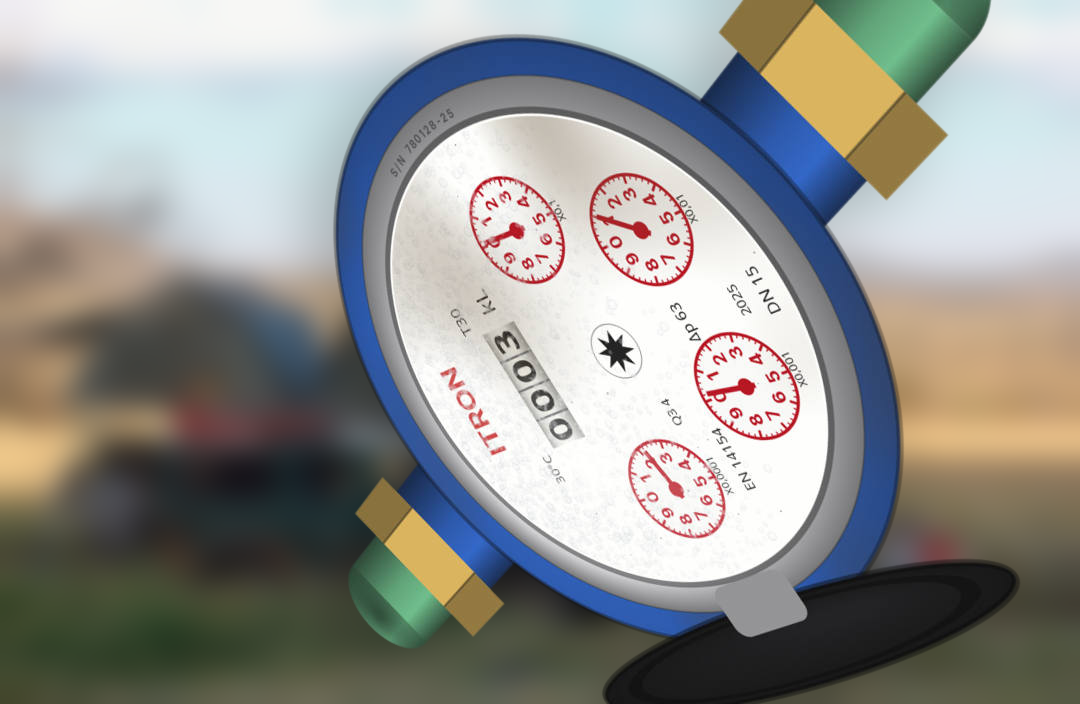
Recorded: 3.0102 kL
